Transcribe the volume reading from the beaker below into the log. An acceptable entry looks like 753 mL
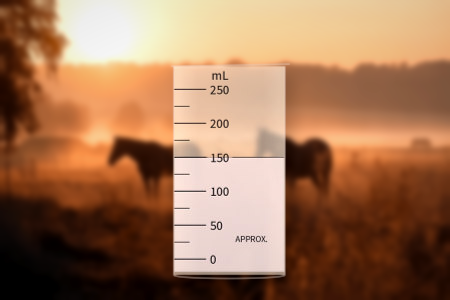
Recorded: 150 mL
